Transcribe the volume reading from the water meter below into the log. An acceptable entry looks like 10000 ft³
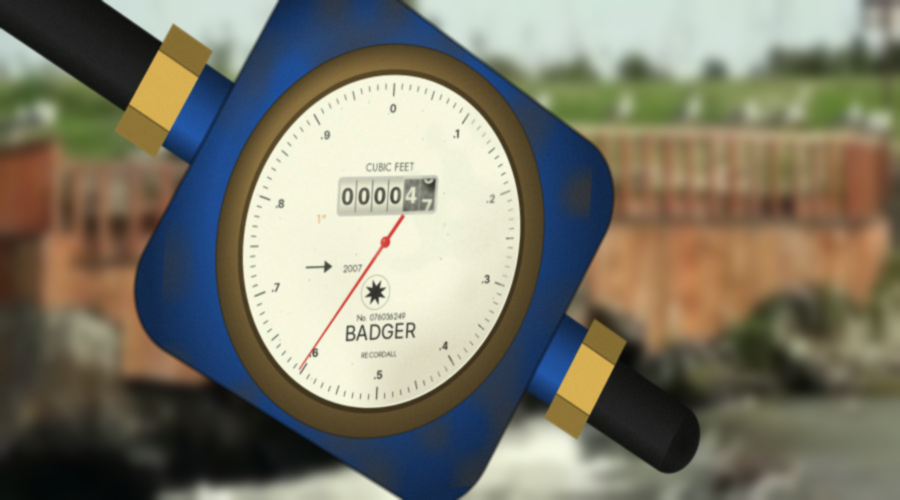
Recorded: 46.60 ft³
